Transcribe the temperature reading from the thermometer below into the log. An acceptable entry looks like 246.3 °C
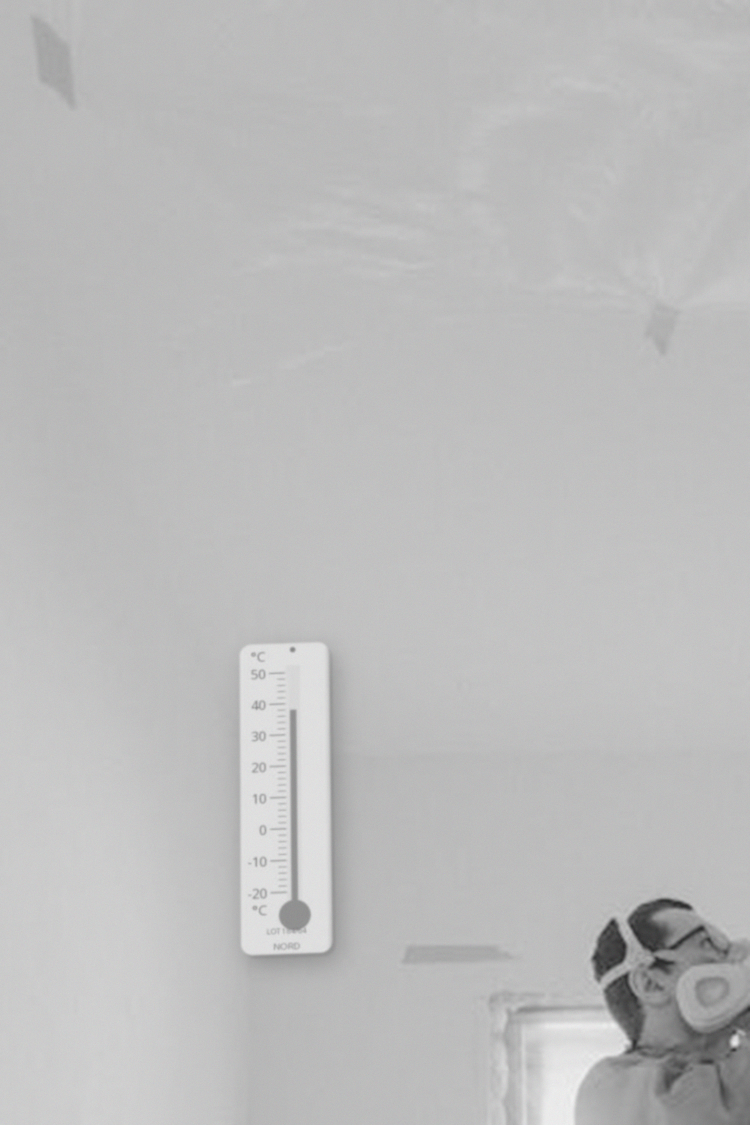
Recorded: 38 °C
